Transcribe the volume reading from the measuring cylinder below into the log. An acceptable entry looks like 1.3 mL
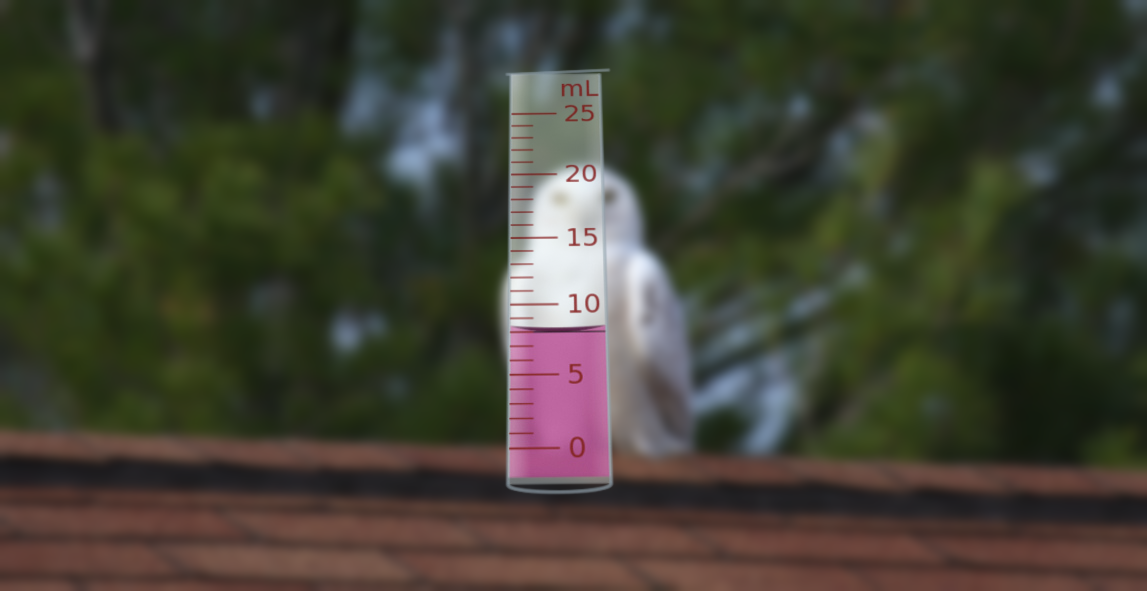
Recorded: 8 mL
